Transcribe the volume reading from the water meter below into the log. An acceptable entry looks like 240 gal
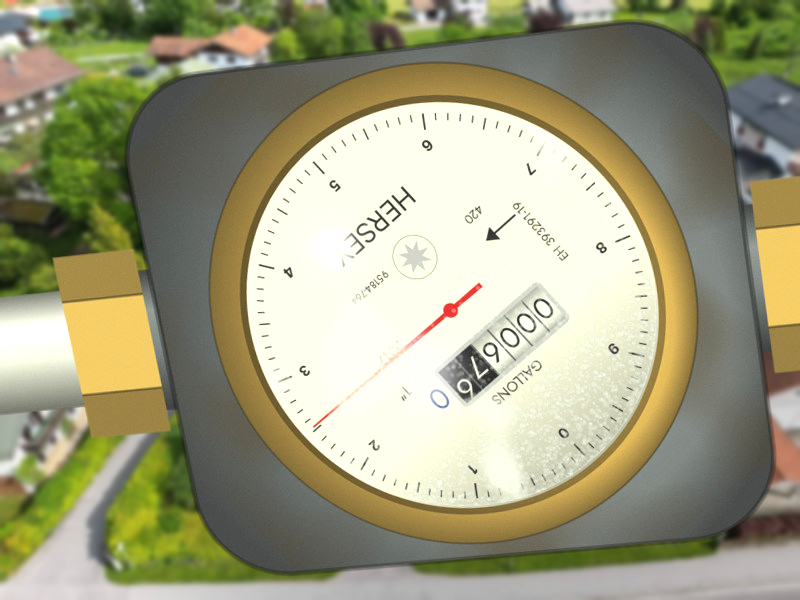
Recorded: 6762.5 gal
